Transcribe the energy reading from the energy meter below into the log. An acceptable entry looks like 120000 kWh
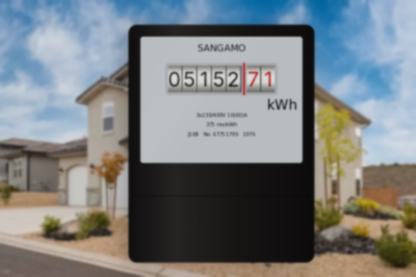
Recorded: 5152.71 kWh
